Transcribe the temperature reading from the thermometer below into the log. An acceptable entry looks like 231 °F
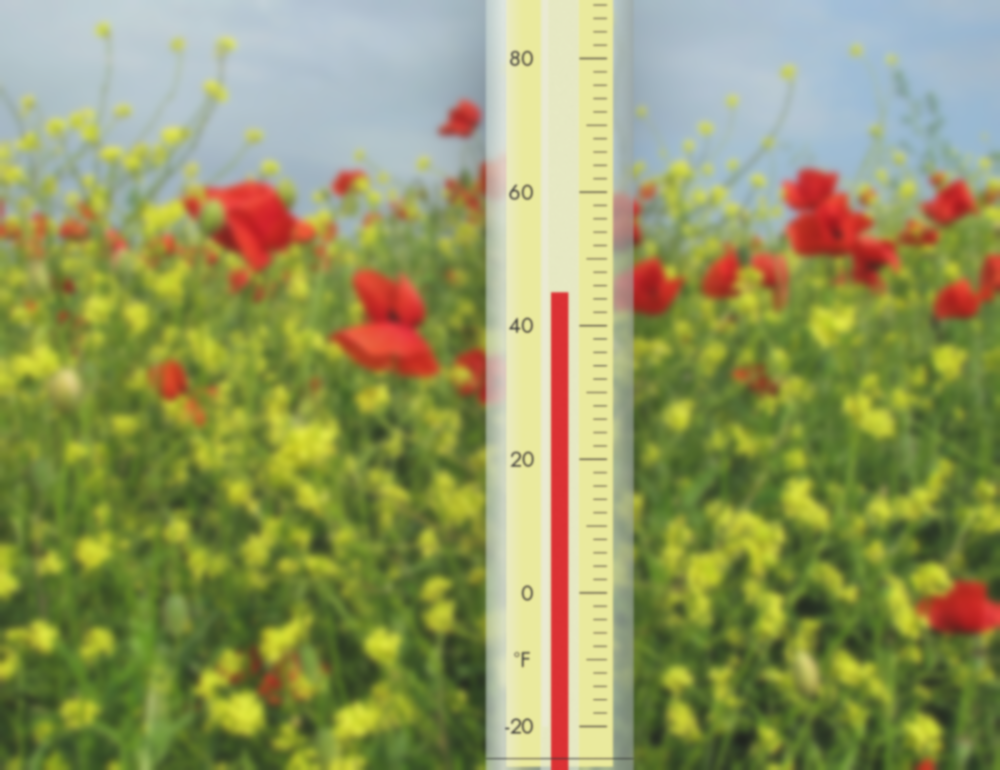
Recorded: 45 °F
